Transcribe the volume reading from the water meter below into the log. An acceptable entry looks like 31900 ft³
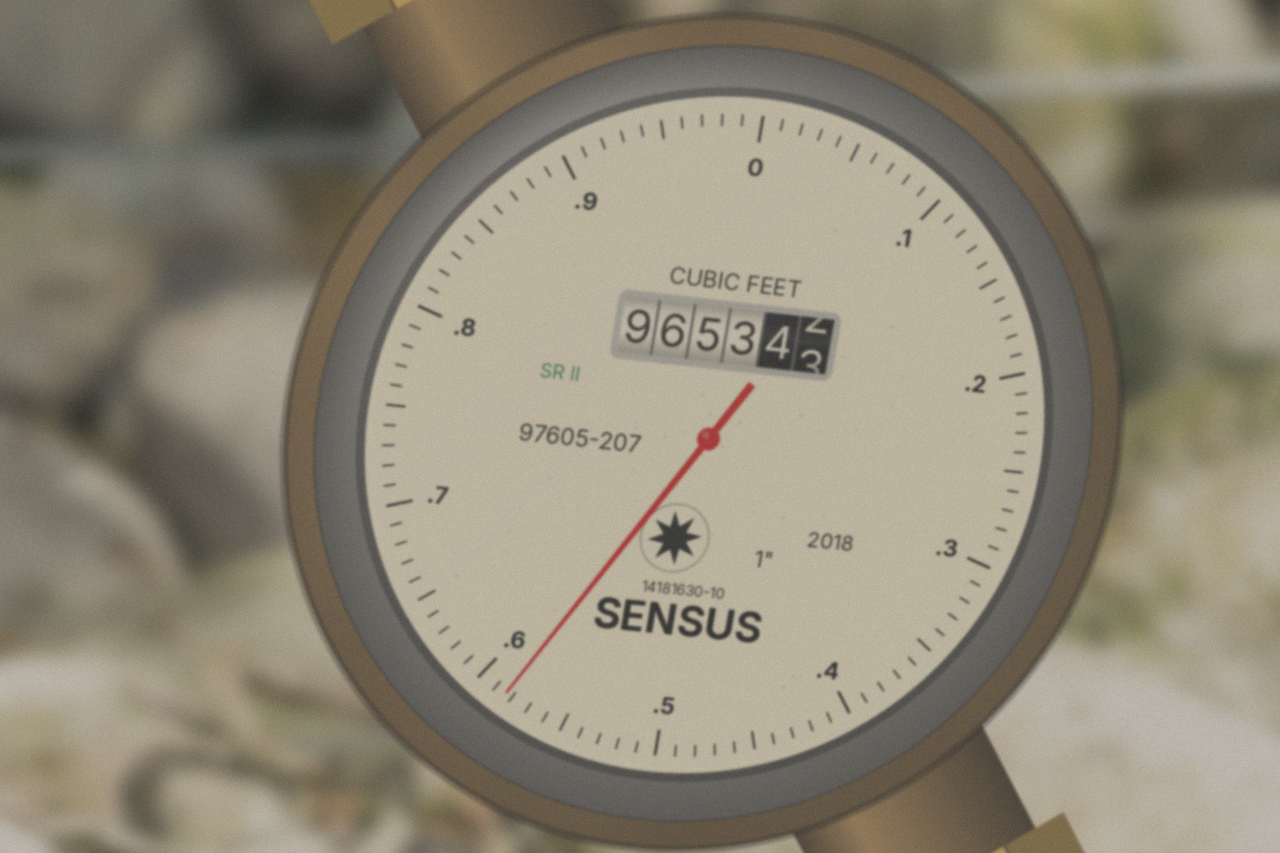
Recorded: 965342.58 ft³
